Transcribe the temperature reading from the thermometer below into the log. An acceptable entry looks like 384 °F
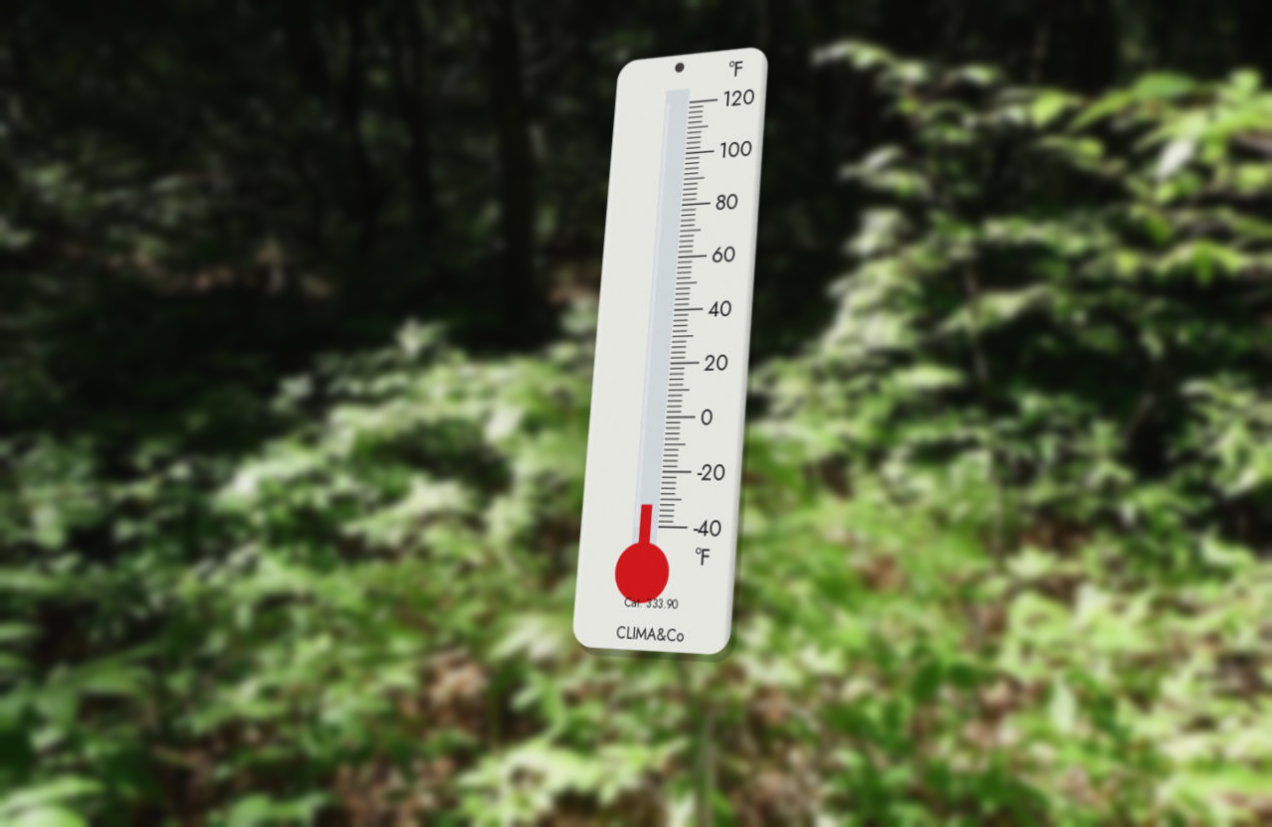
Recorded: -32 °F
